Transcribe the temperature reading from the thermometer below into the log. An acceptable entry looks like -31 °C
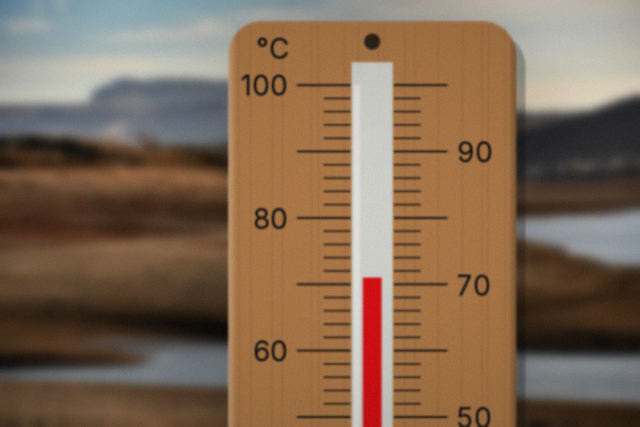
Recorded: 71 °C
